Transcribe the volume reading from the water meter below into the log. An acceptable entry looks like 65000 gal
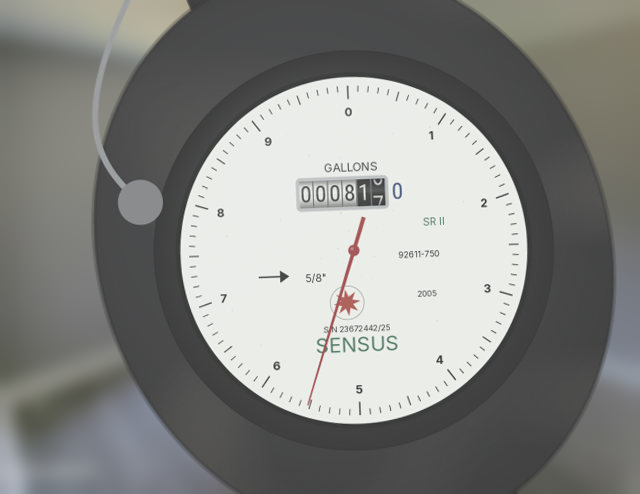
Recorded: 8165.5 gal
